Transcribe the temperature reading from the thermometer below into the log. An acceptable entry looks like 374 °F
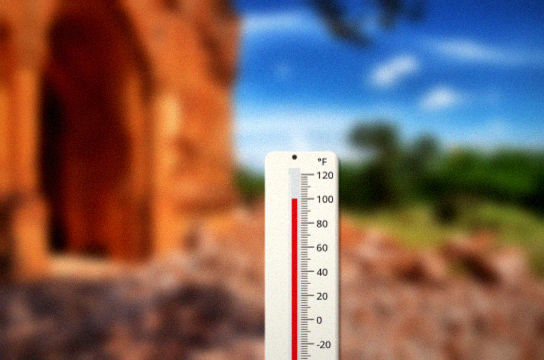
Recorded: 100 °F
